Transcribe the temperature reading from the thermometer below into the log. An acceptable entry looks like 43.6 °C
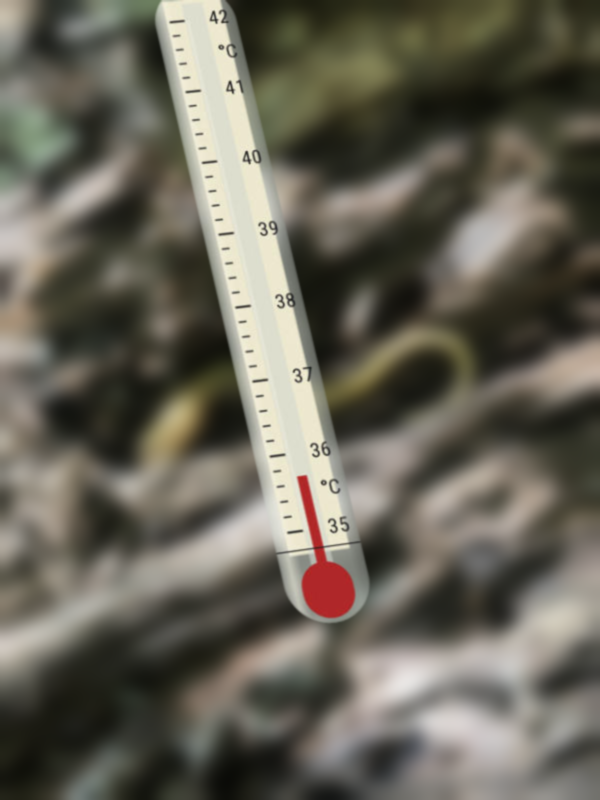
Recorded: 35.7 °C
